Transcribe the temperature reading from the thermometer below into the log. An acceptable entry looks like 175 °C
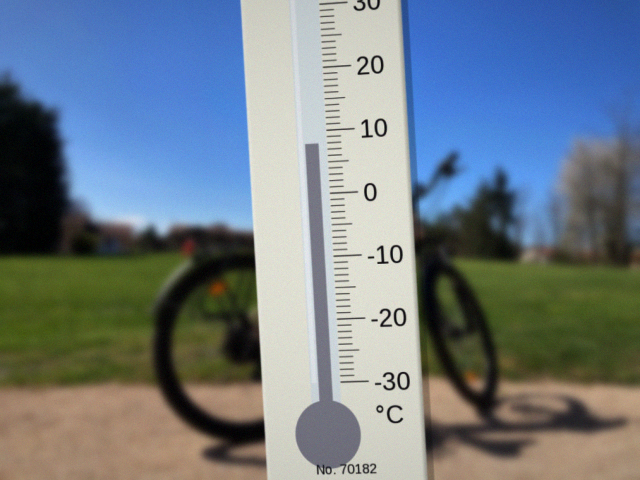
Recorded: 8 °C
